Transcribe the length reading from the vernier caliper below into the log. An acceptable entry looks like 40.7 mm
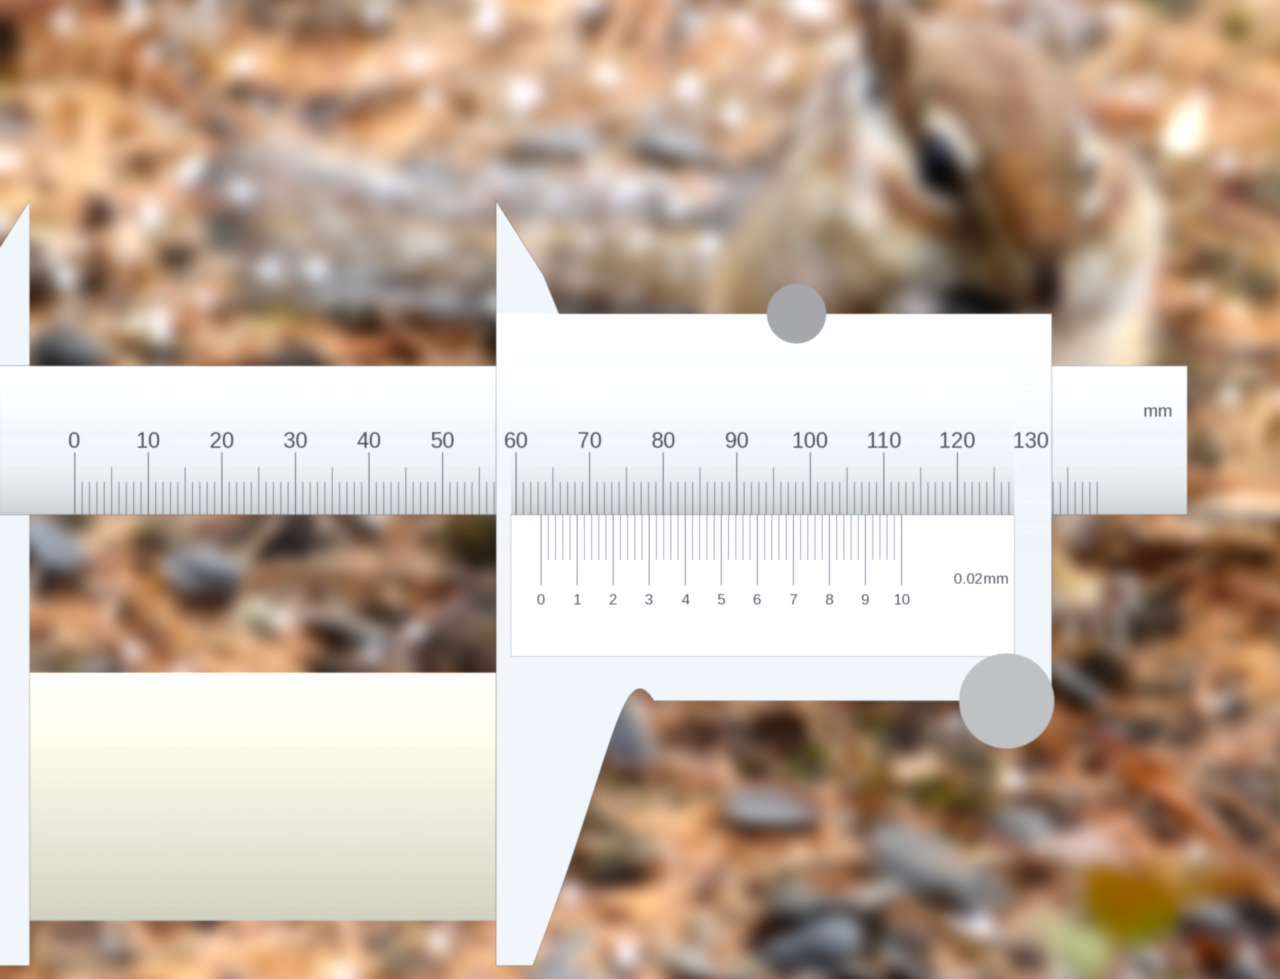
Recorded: 63.4 mm
